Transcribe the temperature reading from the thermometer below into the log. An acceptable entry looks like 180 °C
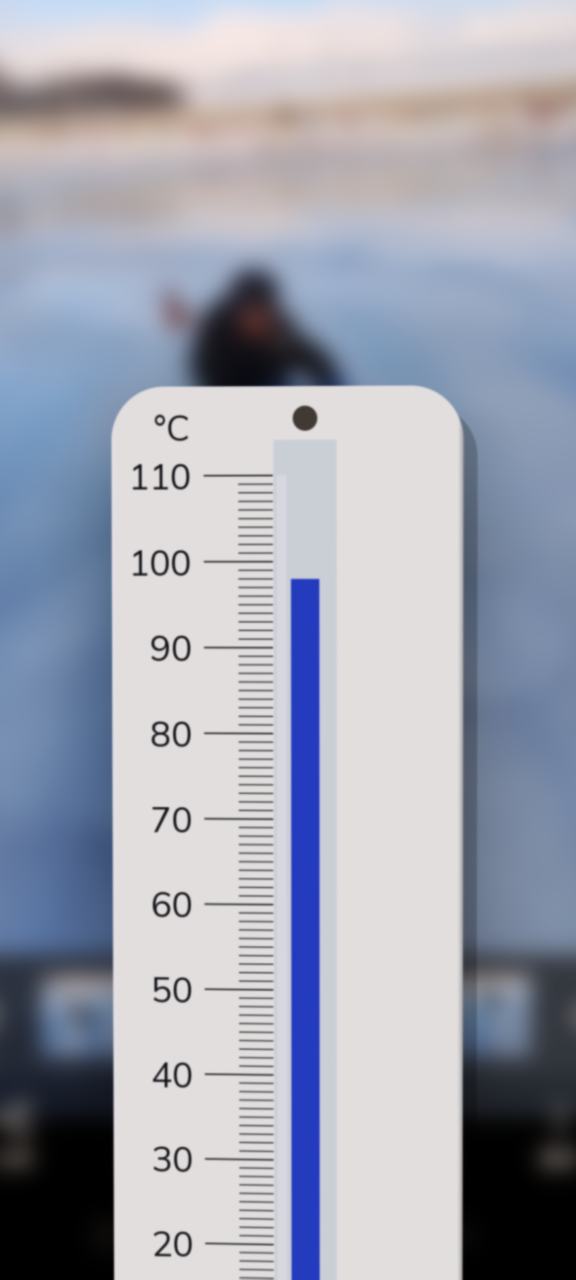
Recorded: 98 °C
